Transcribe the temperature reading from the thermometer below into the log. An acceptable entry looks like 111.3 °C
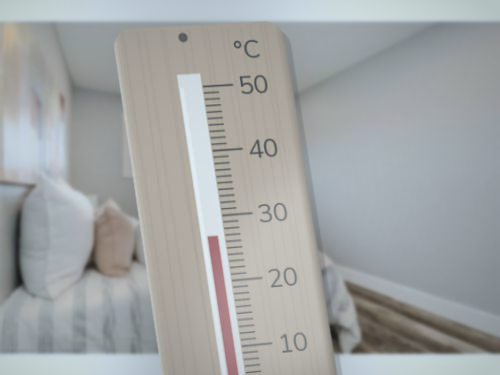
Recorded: 27 °C
